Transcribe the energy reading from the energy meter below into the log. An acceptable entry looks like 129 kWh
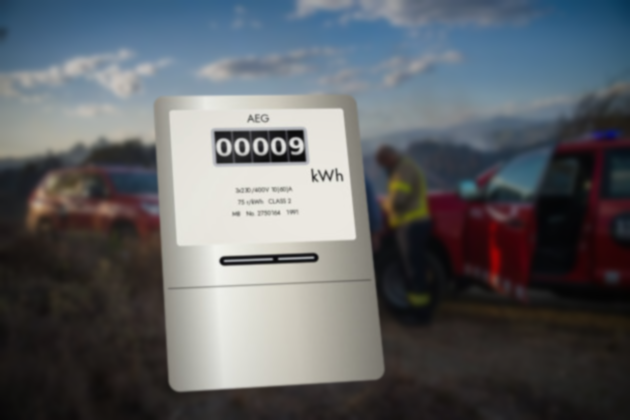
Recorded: 9 kWh
